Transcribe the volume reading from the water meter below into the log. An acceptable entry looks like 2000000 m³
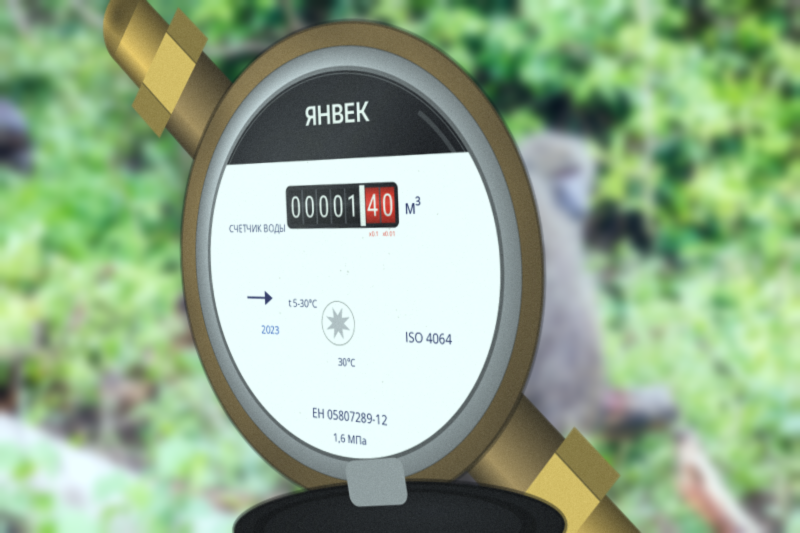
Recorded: 1.40 m³
